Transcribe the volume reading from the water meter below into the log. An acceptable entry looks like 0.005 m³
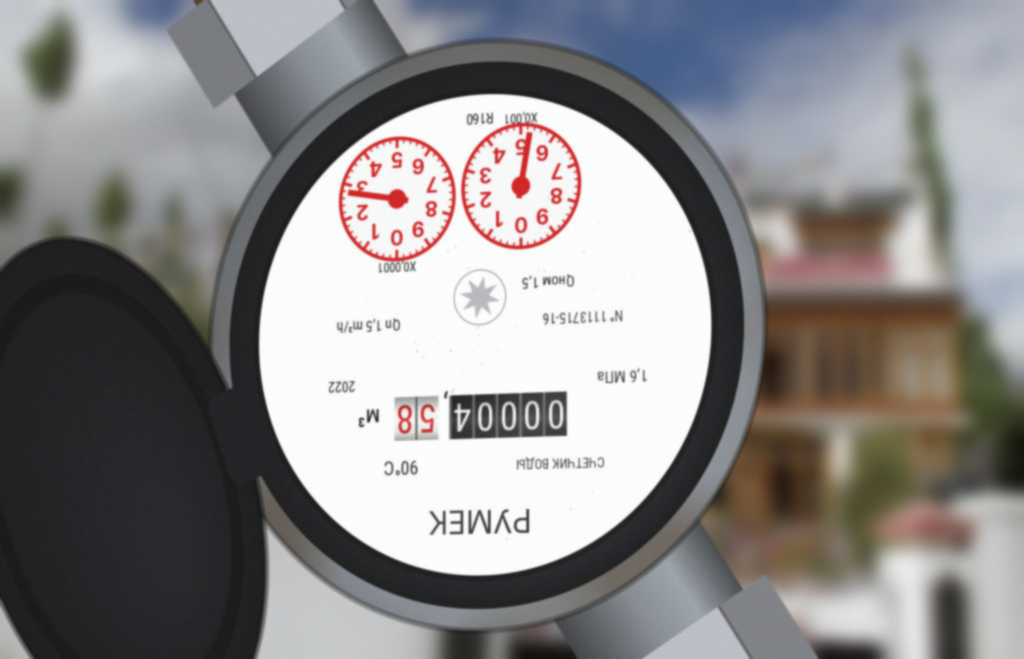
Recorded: 4.5852 m³
